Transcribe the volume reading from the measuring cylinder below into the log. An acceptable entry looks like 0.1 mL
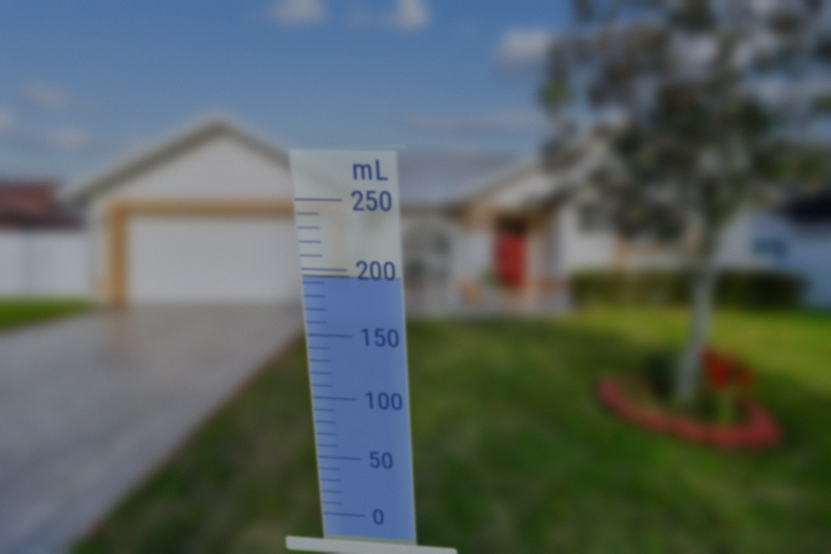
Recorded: 195 mL
